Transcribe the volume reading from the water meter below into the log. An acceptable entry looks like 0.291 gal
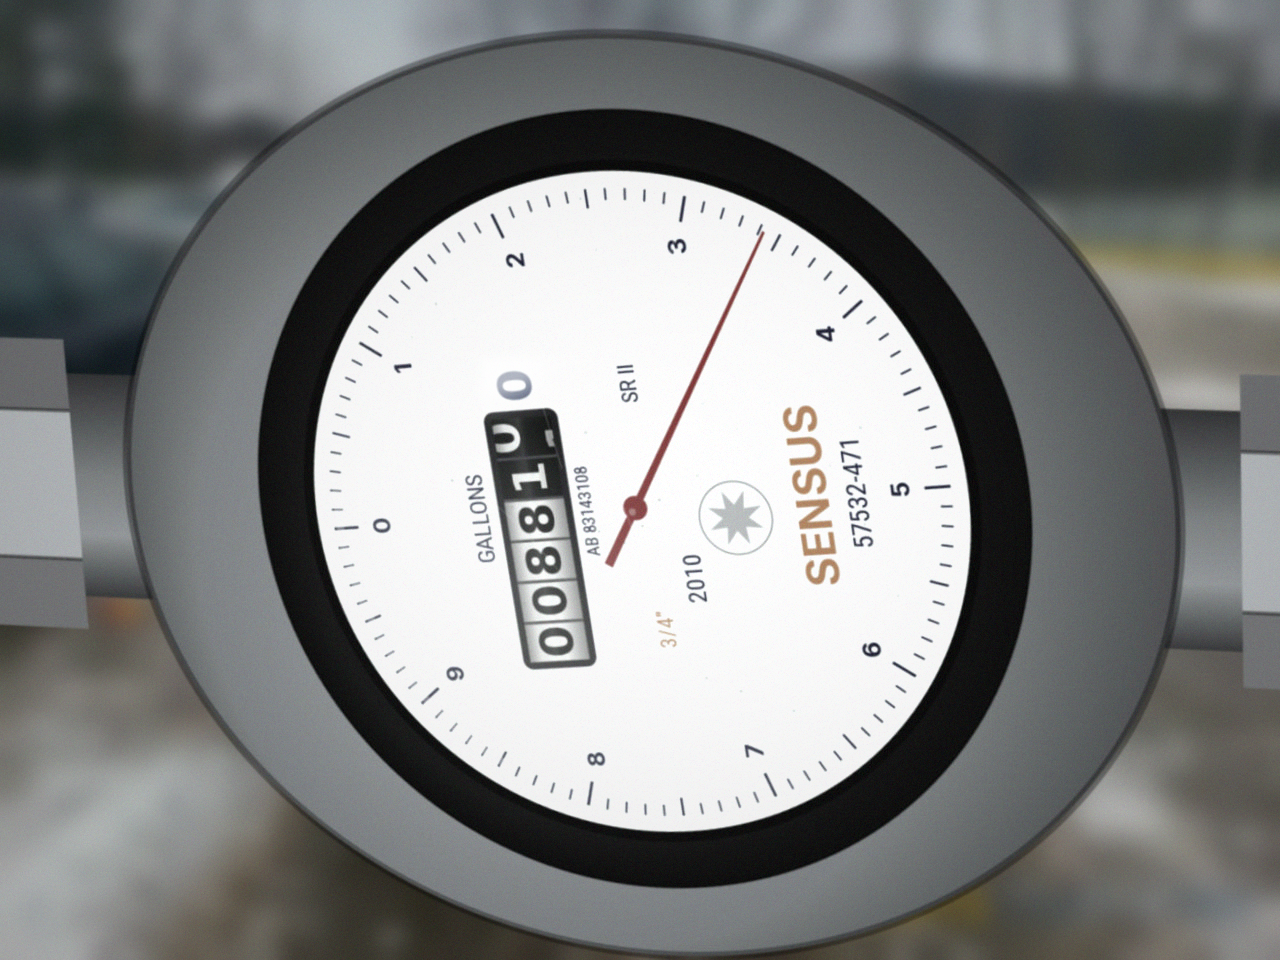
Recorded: 88103.4 gal
